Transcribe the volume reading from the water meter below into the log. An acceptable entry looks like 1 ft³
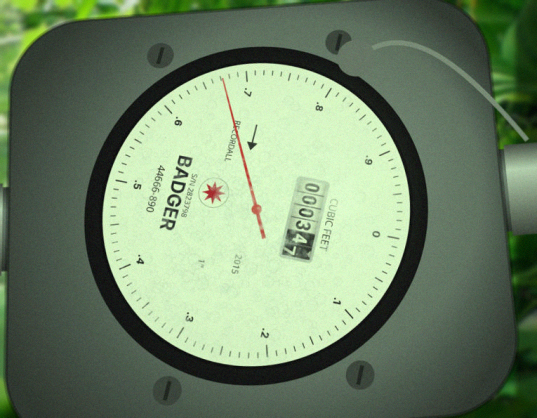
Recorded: 346.67 ft³
